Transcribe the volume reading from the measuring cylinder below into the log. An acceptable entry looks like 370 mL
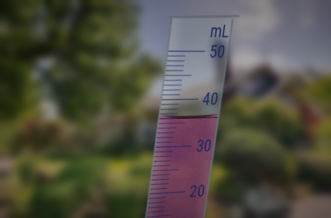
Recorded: 36 mL
